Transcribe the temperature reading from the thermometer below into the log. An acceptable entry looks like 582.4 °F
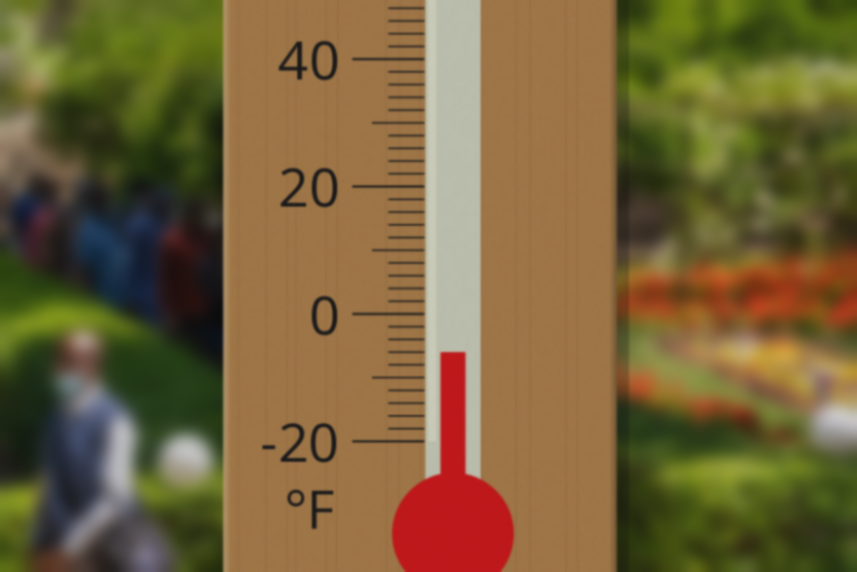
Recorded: -6 °F
